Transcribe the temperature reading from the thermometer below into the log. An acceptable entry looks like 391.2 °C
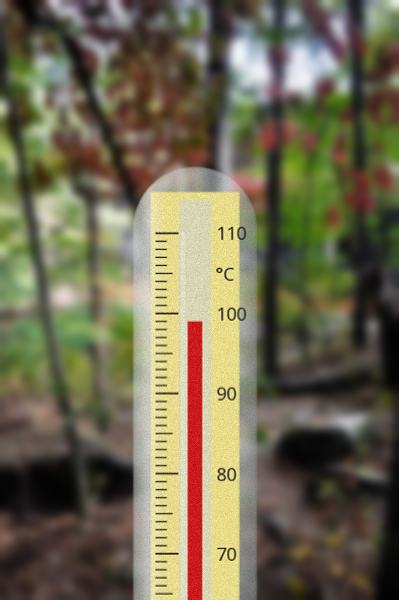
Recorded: 99 °C
